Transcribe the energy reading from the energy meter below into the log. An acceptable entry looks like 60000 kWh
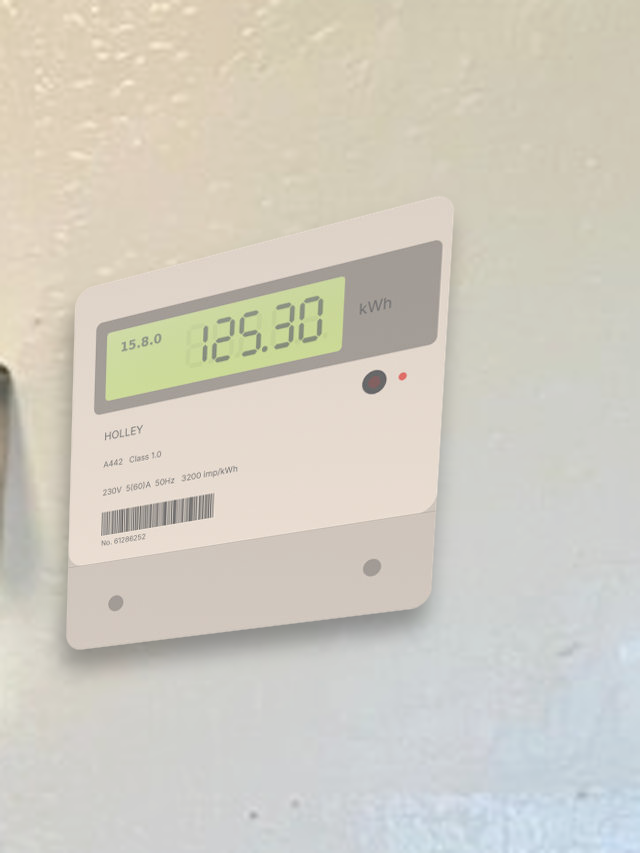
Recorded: 125.30 kWh
